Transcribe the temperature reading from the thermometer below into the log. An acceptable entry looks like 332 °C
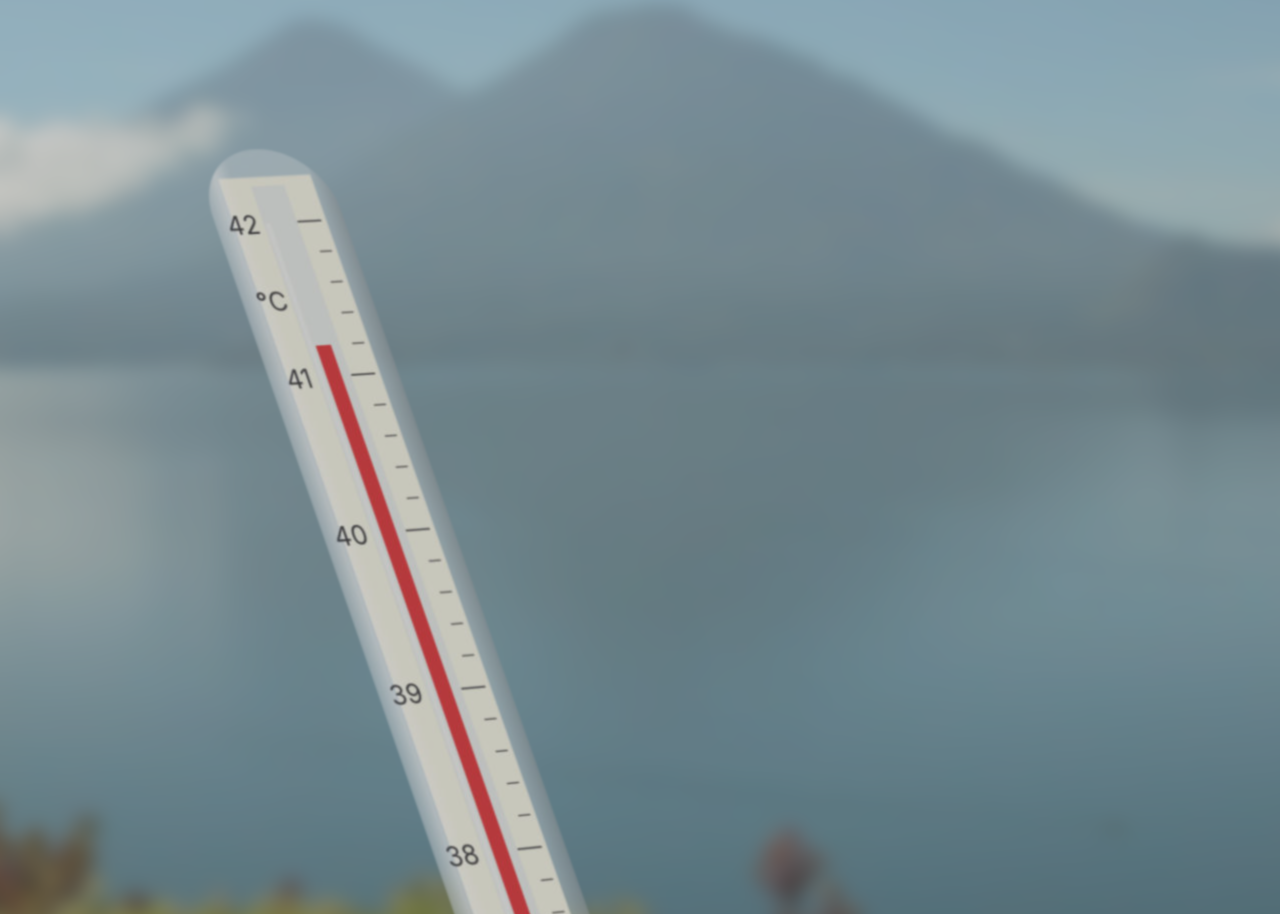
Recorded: 41.2 °C
